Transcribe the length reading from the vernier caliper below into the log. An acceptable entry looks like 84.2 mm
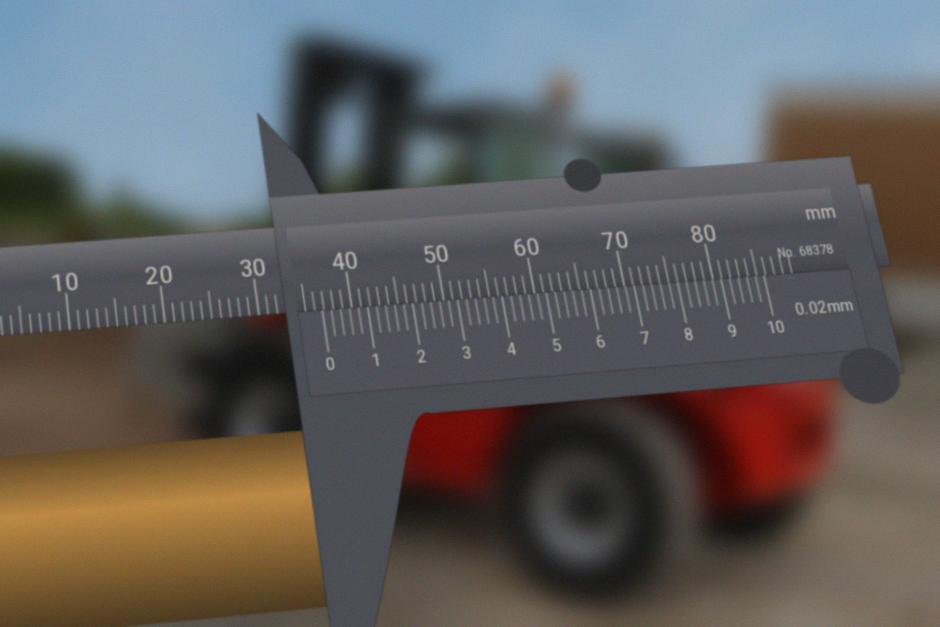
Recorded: 36.8 mm
